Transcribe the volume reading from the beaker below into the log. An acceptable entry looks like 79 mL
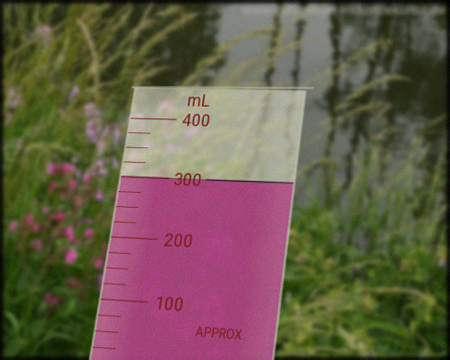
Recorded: 300 mL
